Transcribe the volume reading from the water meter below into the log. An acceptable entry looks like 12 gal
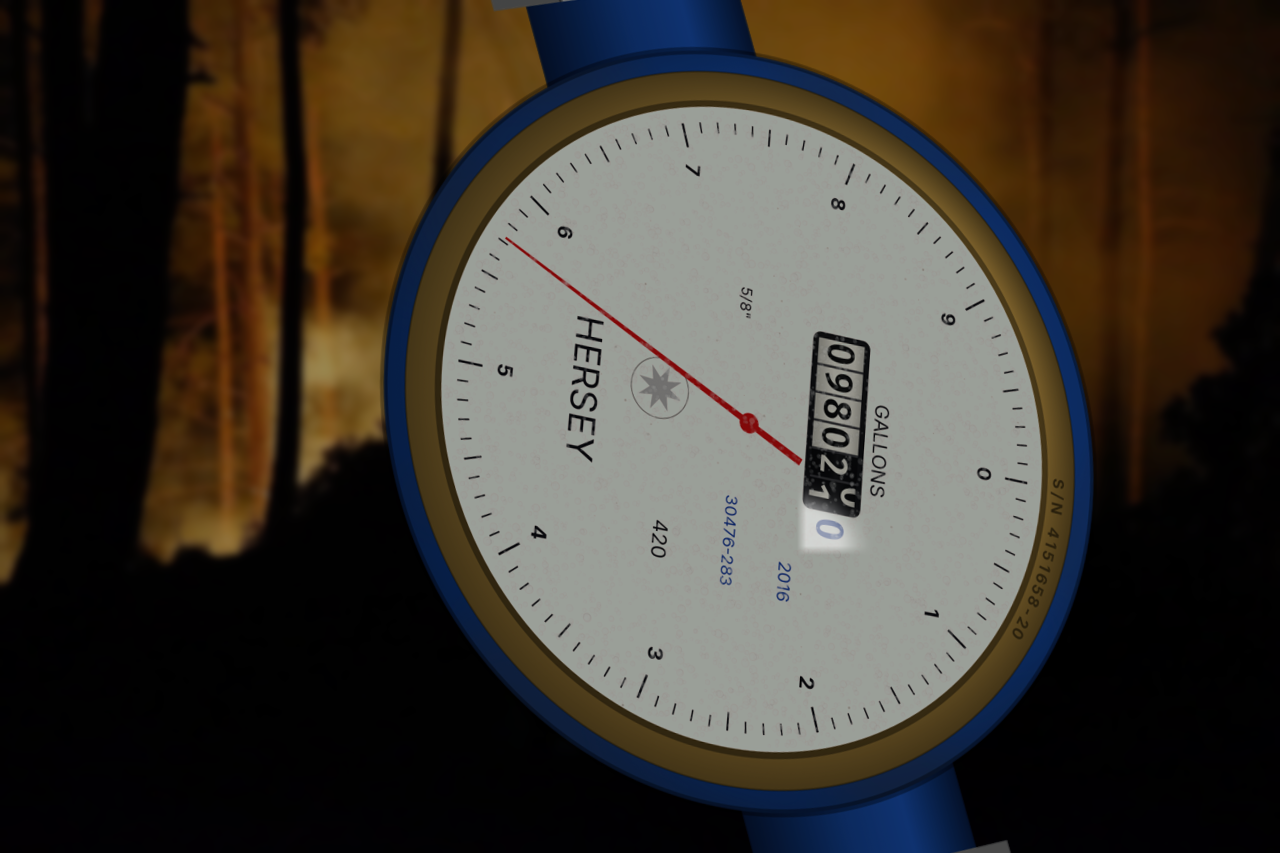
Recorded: 980205.7 gal
